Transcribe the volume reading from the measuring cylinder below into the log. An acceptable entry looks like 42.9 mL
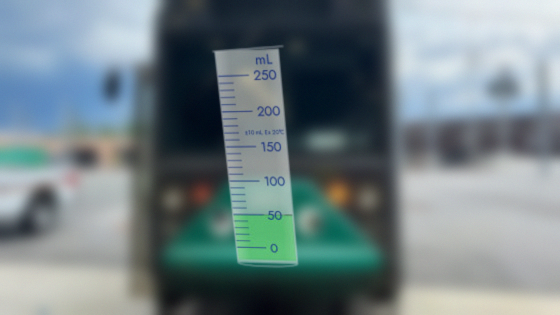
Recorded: 50 mL
